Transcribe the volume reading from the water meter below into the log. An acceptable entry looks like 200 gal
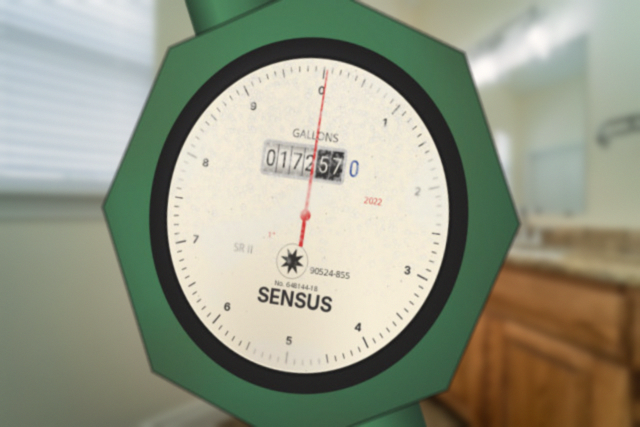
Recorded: 172570.0 gal
